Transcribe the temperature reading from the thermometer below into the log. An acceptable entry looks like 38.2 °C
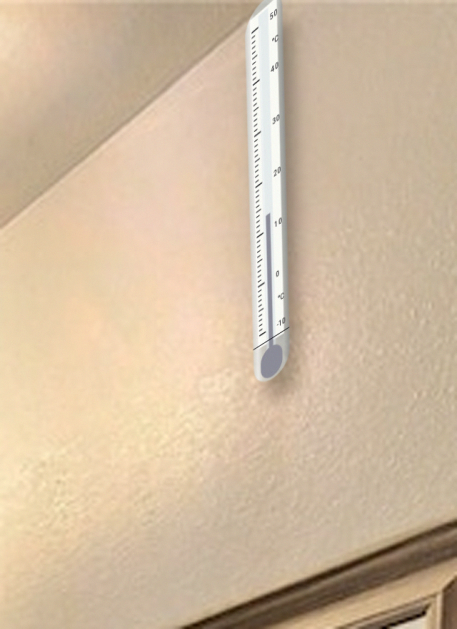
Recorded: 13 °C
